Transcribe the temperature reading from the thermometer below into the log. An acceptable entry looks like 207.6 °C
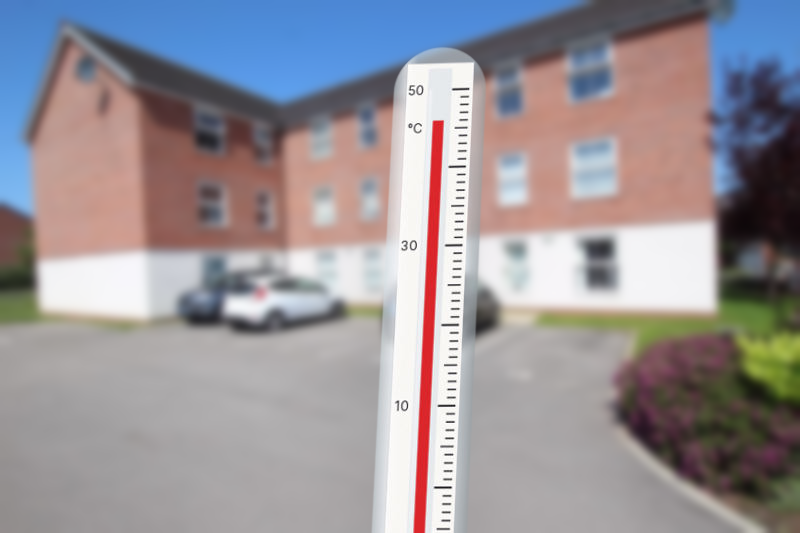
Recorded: 46 °C
